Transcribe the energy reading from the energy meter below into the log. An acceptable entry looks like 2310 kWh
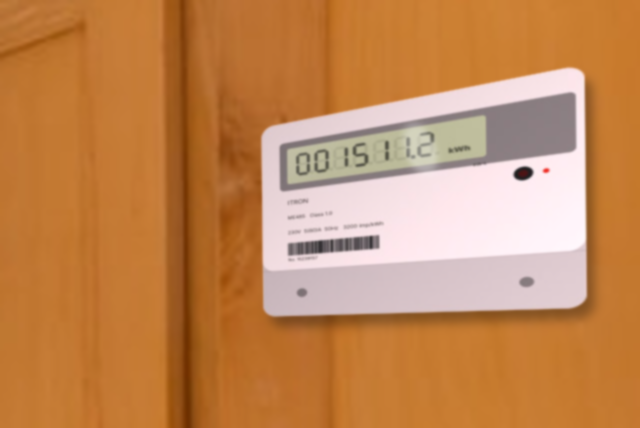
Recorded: 1511.2 kWh
